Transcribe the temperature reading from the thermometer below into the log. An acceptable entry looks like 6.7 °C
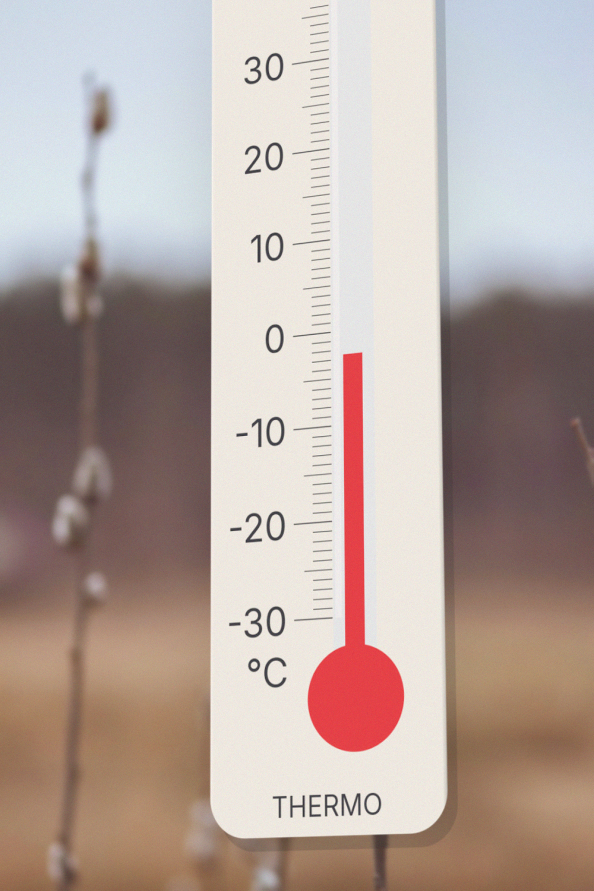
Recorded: -2.5 °C
